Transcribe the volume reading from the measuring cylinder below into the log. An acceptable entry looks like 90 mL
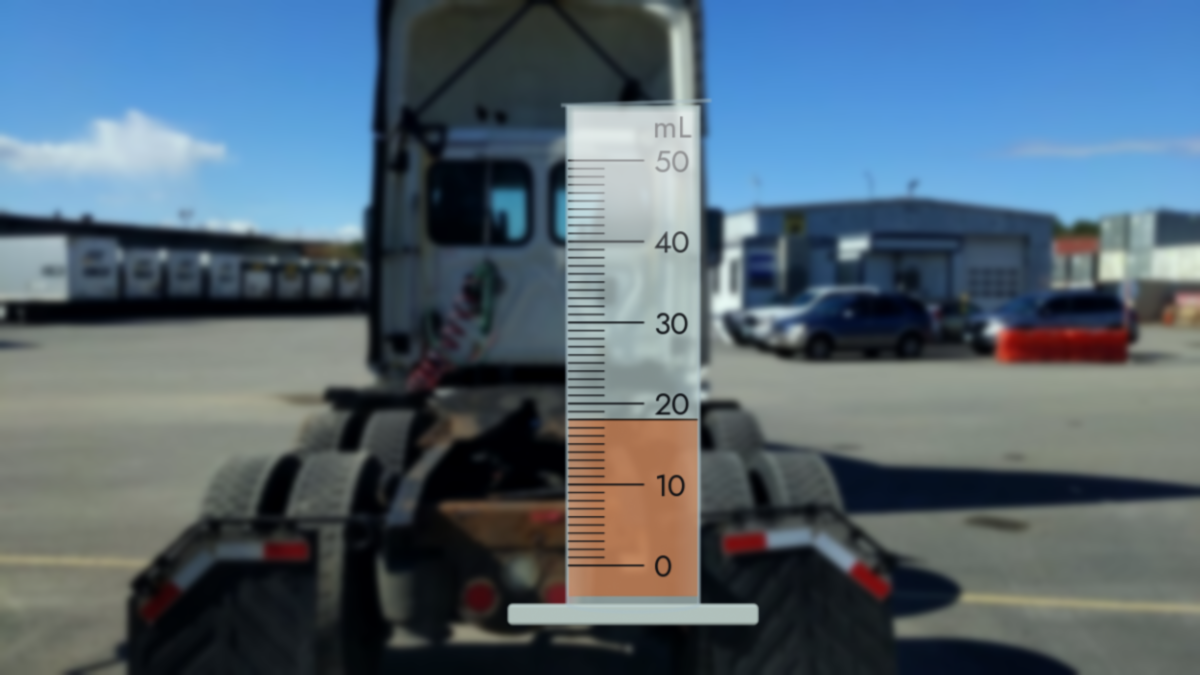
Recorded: 18 mL
